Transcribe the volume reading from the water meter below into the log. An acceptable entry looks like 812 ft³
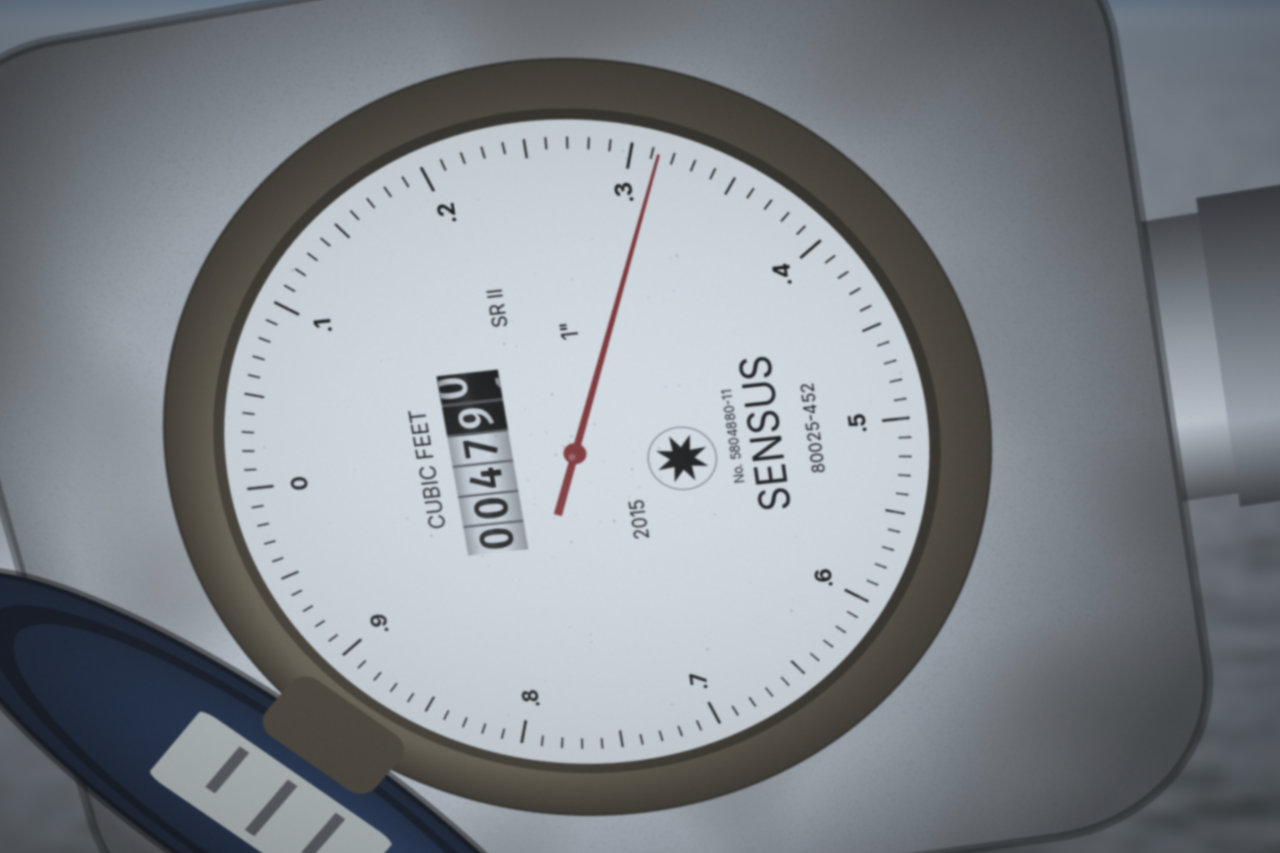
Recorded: 4790.31 ft³
